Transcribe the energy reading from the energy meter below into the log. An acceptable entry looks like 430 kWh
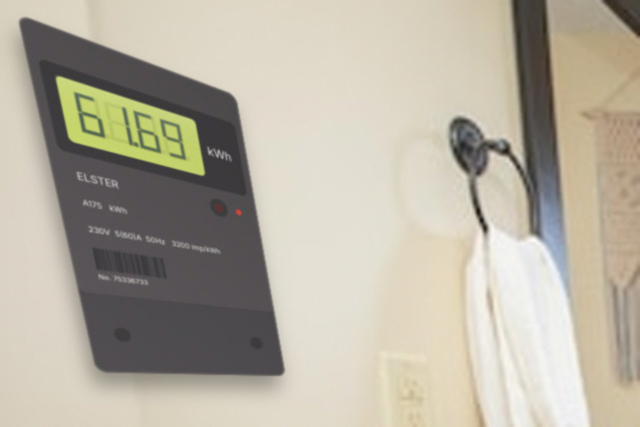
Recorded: 61.69 kWh
